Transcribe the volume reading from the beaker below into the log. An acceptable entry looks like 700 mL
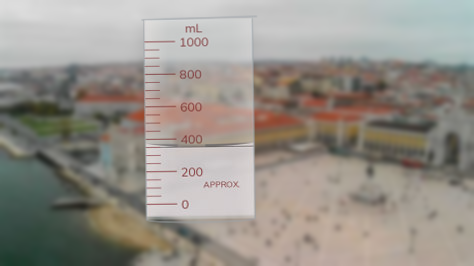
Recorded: 350 mL
